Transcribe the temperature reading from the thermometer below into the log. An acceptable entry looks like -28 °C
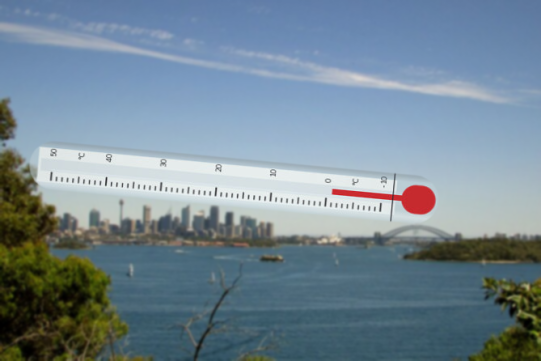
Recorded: -1 °C
